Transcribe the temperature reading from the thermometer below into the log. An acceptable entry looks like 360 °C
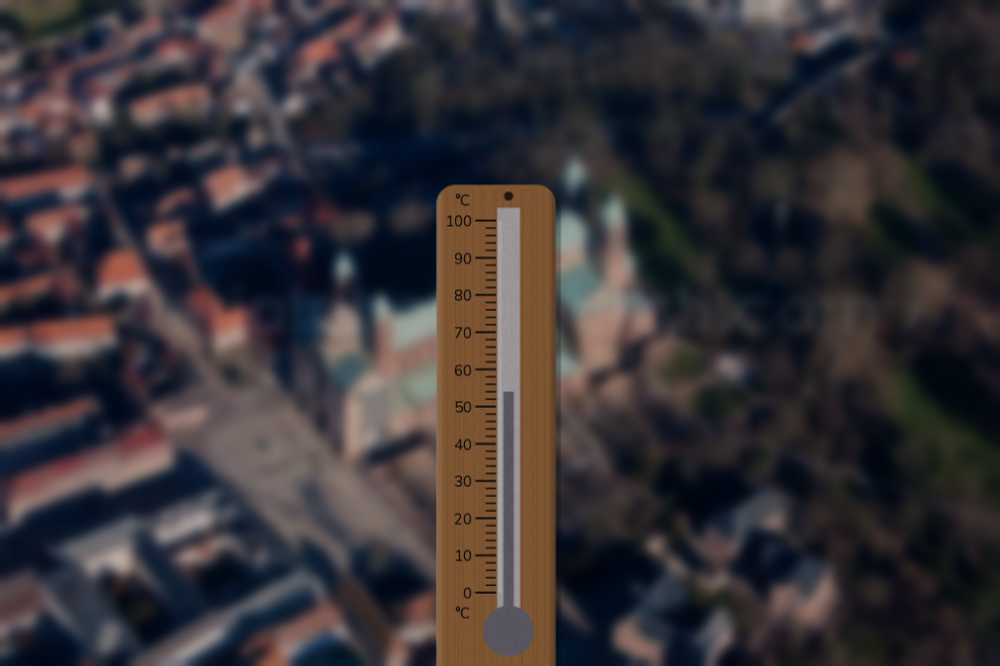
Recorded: 54 °C
